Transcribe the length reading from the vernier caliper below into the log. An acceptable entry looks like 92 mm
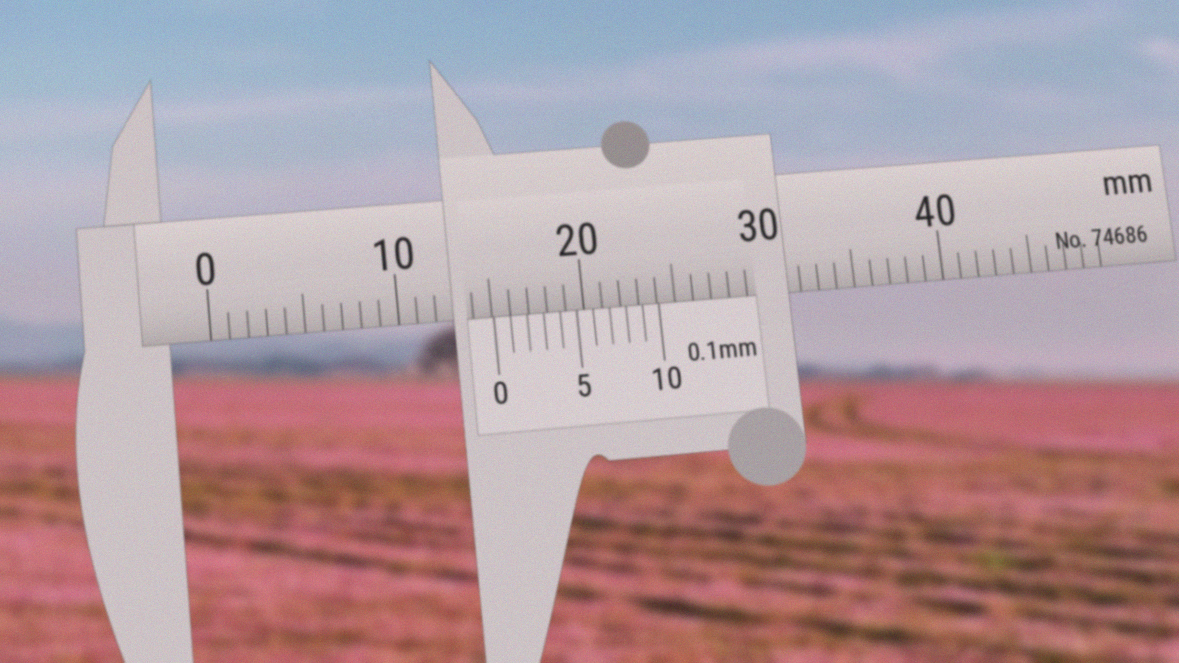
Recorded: 15.1 mm
